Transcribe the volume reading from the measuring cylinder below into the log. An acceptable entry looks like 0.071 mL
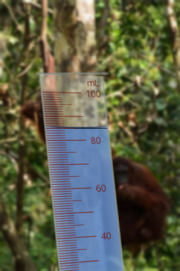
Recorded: 85 mL
